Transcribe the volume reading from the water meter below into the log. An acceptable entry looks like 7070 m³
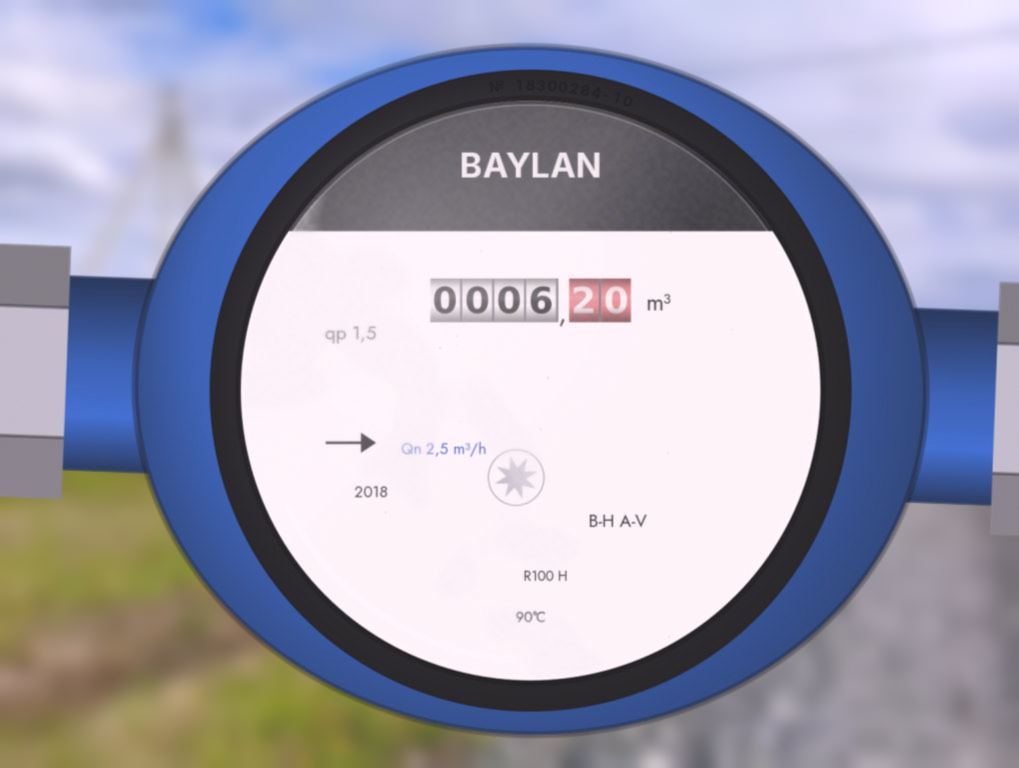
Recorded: 6.20 m³
